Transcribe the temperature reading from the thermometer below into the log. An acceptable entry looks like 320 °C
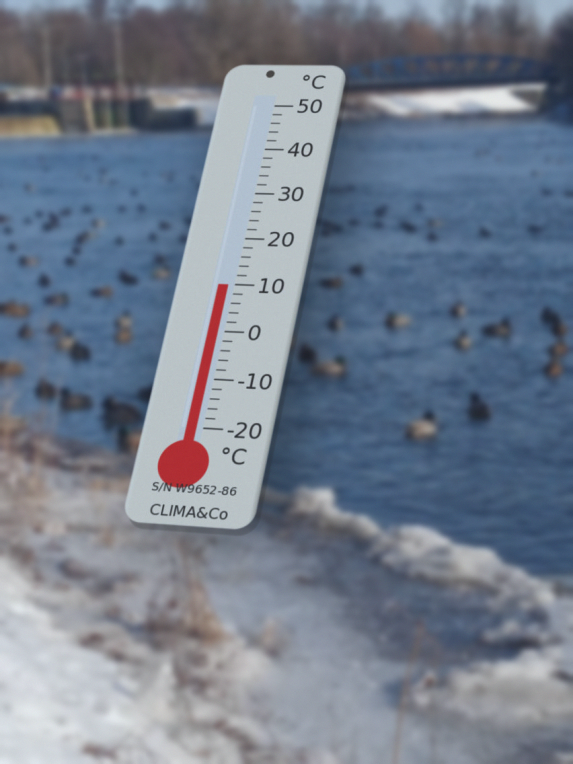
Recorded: 10 °C
